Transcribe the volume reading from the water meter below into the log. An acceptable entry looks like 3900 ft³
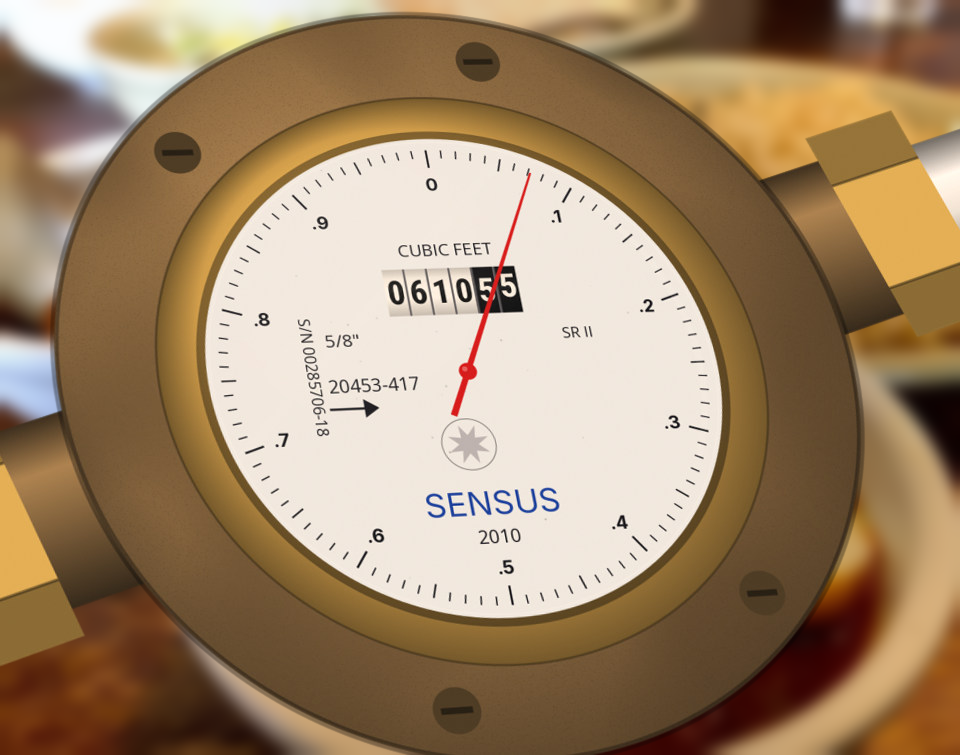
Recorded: 61055.07 ft³
